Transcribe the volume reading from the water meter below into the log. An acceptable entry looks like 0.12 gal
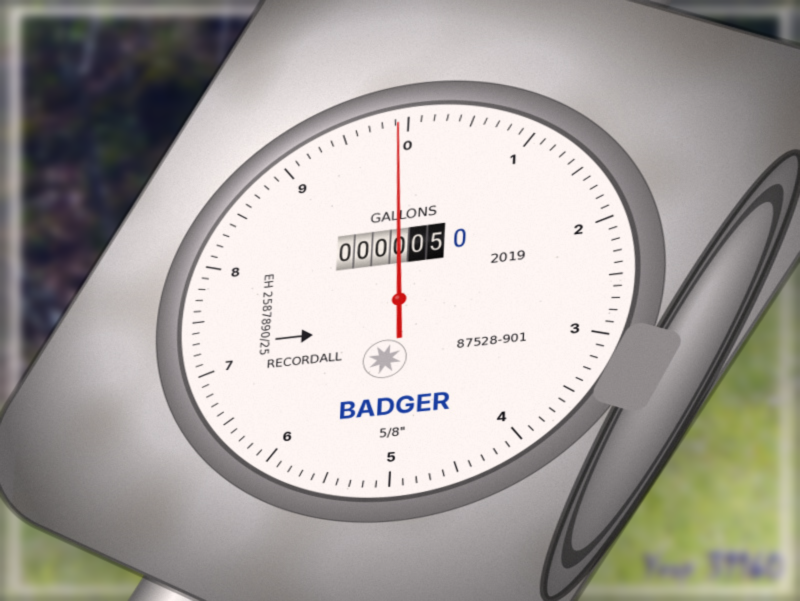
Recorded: 49.9 gal
